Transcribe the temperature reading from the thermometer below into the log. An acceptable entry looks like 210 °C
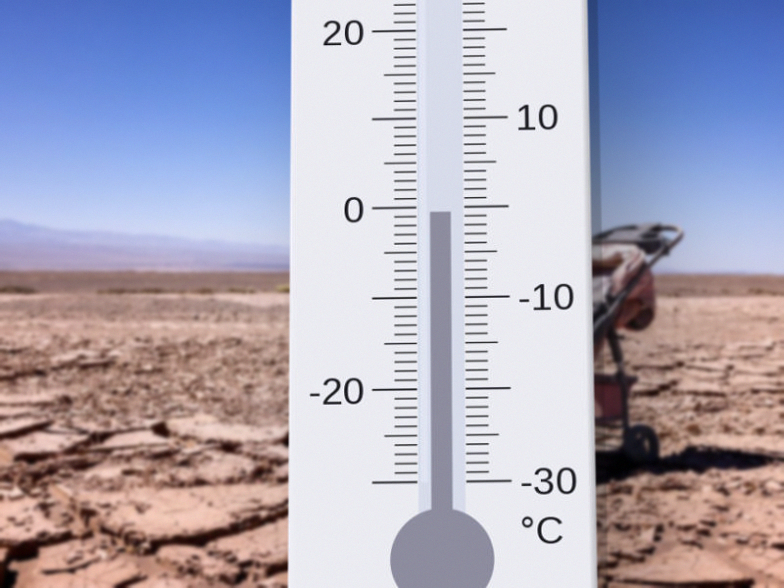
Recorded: -0.5 °C
